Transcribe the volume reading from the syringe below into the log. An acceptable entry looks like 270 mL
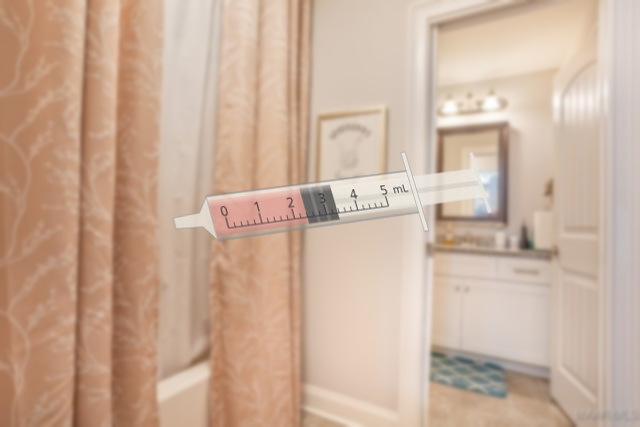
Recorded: 2.4 mL
